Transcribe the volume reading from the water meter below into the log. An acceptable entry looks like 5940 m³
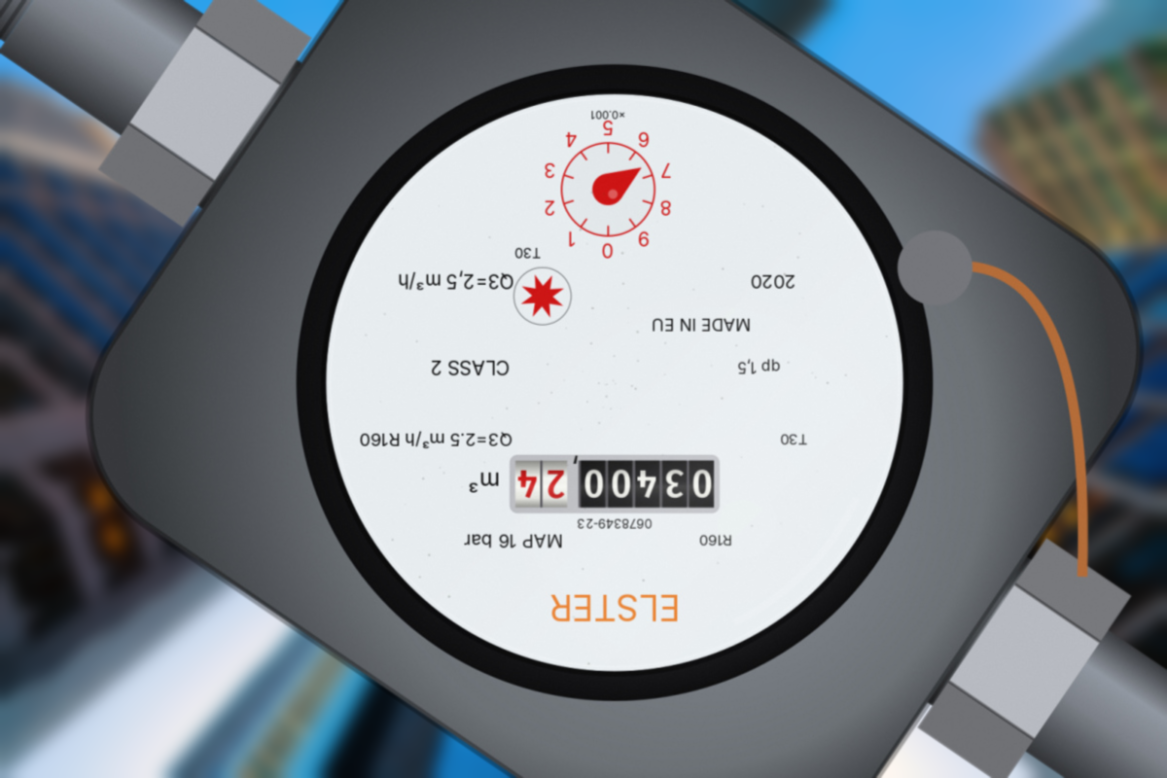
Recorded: 3400.246 m³
